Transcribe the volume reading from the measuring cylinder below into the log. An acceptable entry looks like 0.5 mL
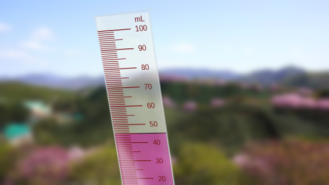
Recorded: 45 mL
